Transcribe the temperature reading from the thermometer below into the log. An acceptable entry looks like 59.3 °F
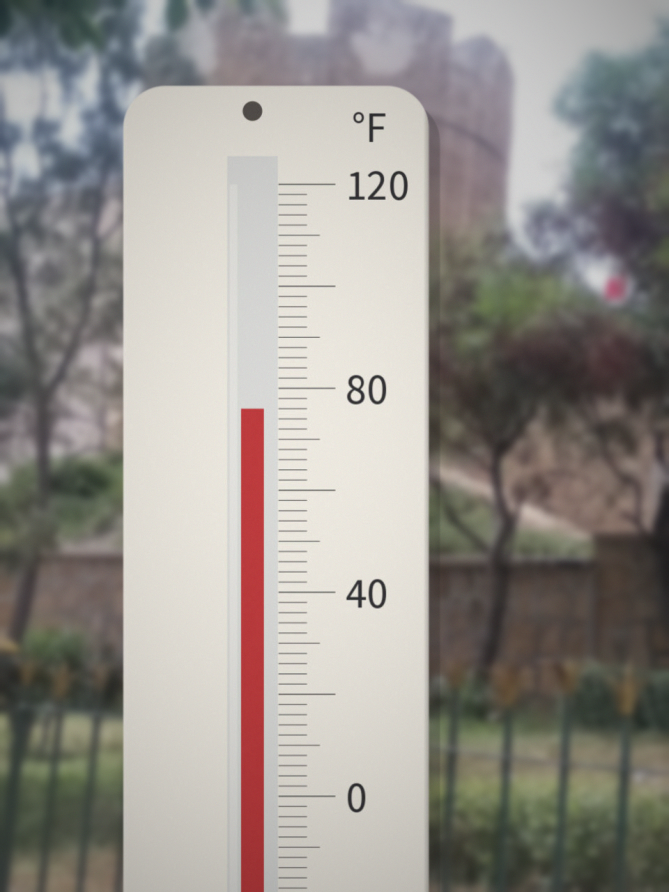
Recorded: 76 °F
